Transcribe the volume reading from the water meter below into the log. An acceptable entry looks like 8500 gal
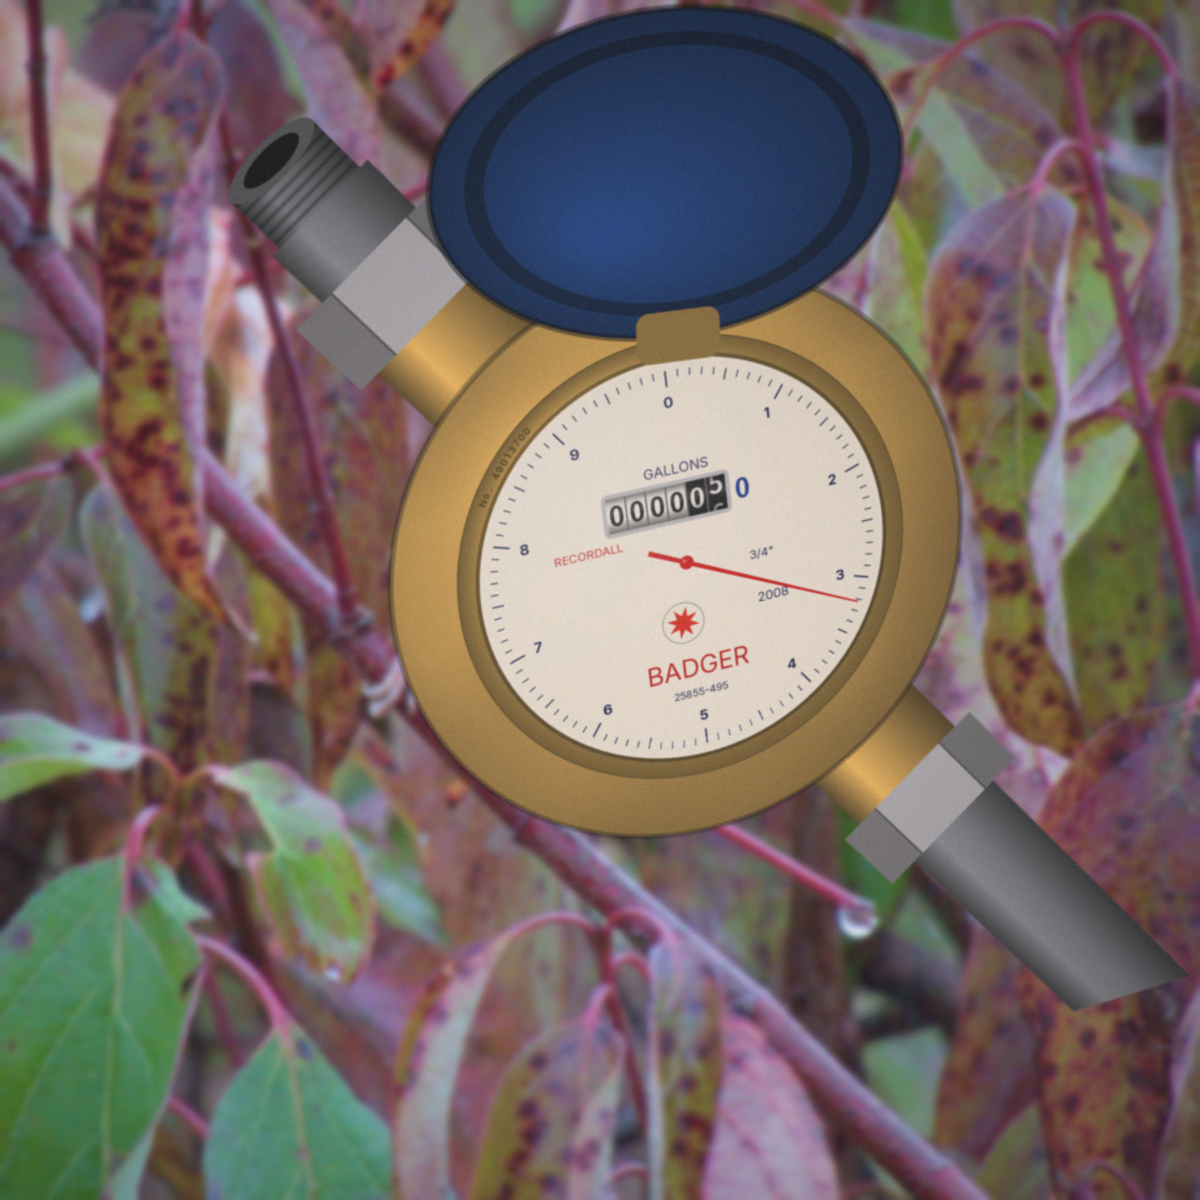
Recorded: 53.2 gal
